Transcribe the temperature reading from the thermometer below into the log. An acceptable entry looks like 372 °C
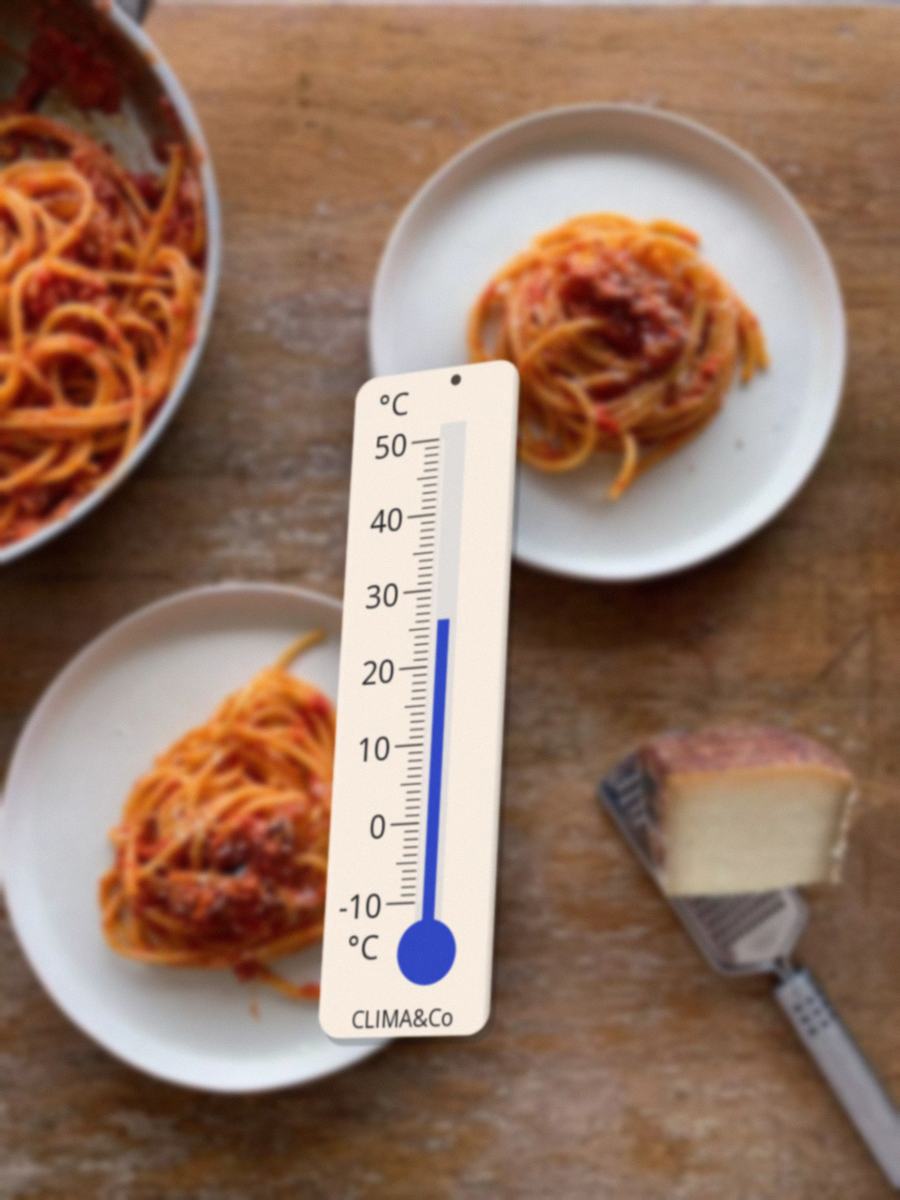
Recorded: 26 °C
